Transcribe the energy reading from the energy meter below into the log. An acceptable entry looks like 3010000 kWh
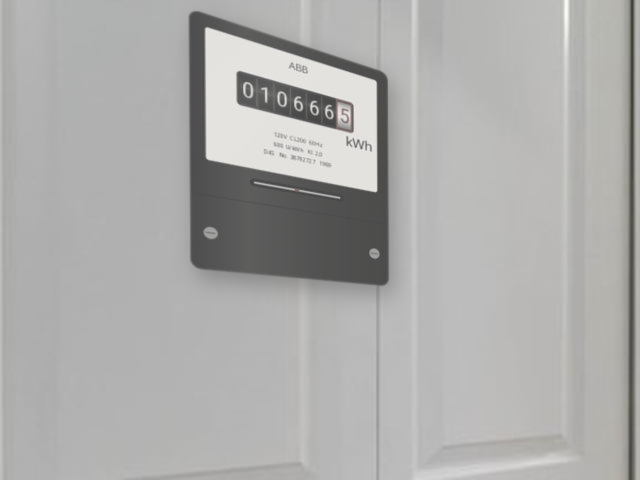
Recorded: 10666.5 kWh
